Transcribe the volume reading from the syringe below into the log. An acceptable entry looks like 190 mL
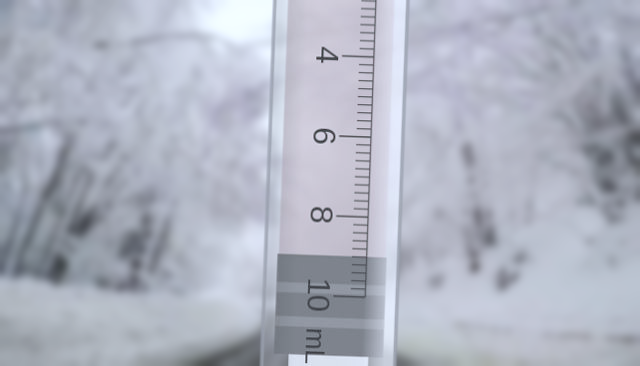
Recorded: 9 mL
